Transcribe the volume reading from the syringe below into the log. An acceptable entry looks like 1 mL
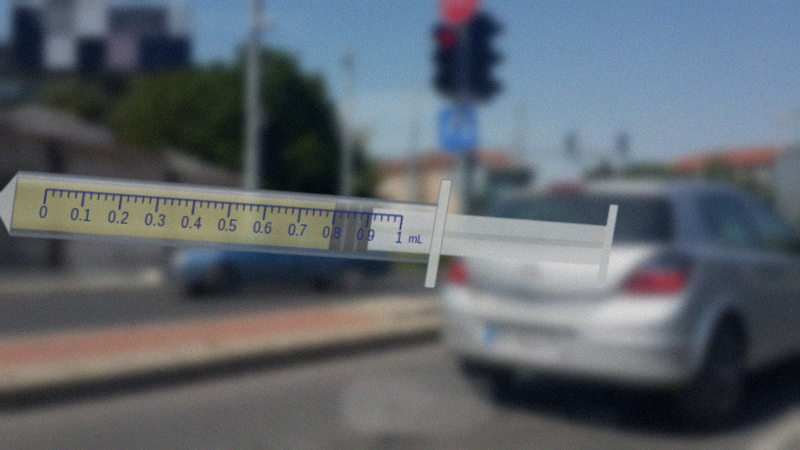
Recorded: 0.8 mL
